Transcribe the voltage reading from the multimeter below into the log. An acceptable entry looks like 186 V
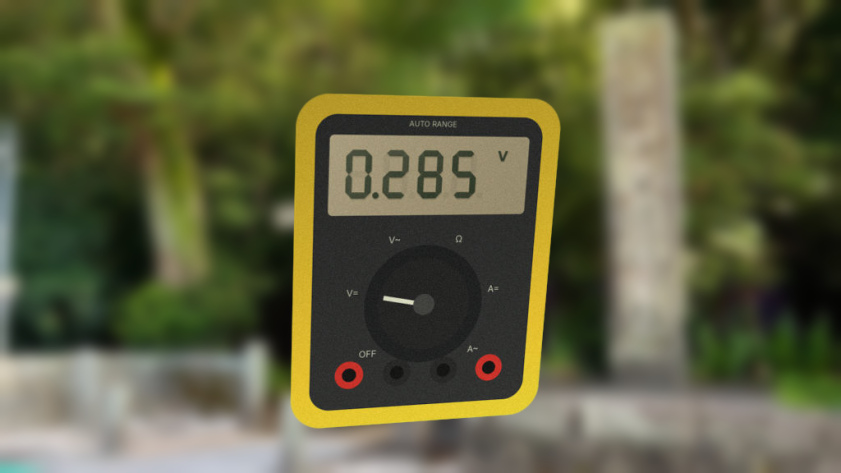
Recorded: 0.285 V
